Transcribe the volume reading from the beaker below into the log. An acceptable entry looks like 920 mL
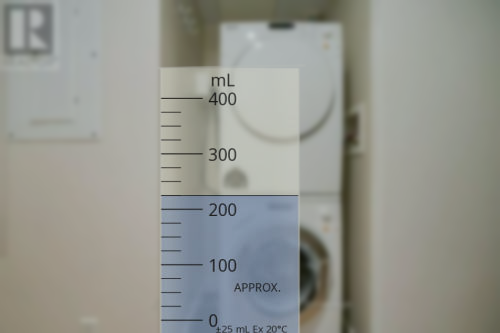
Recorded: 225 mL
